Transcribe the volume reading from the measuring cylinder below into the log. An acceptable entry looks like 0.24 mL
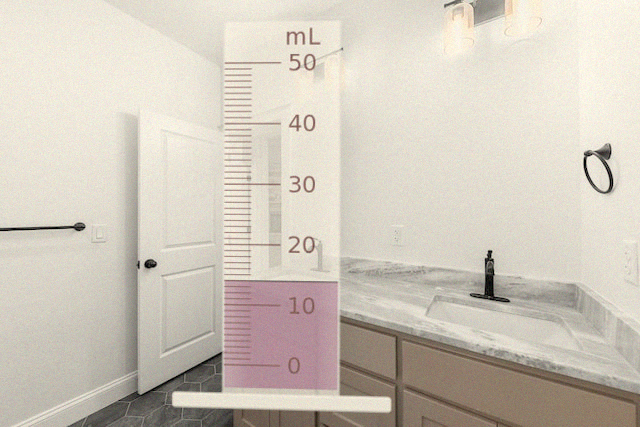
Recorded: 14 mL
